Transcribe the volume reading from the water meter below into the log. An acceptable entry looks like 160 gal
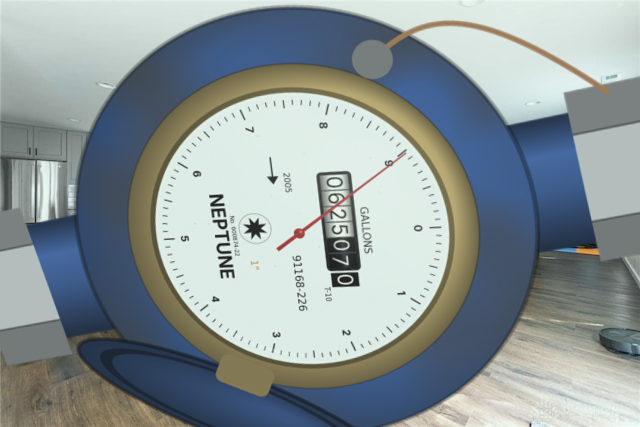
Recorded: 625069.0 gal
